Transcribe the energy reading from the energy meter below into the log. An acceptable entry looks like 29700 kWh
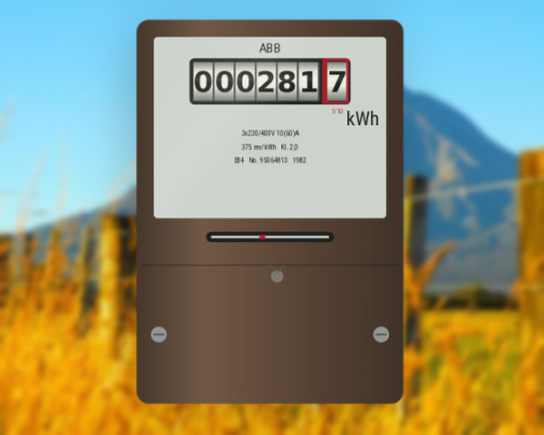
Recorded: 281.7 kWh
